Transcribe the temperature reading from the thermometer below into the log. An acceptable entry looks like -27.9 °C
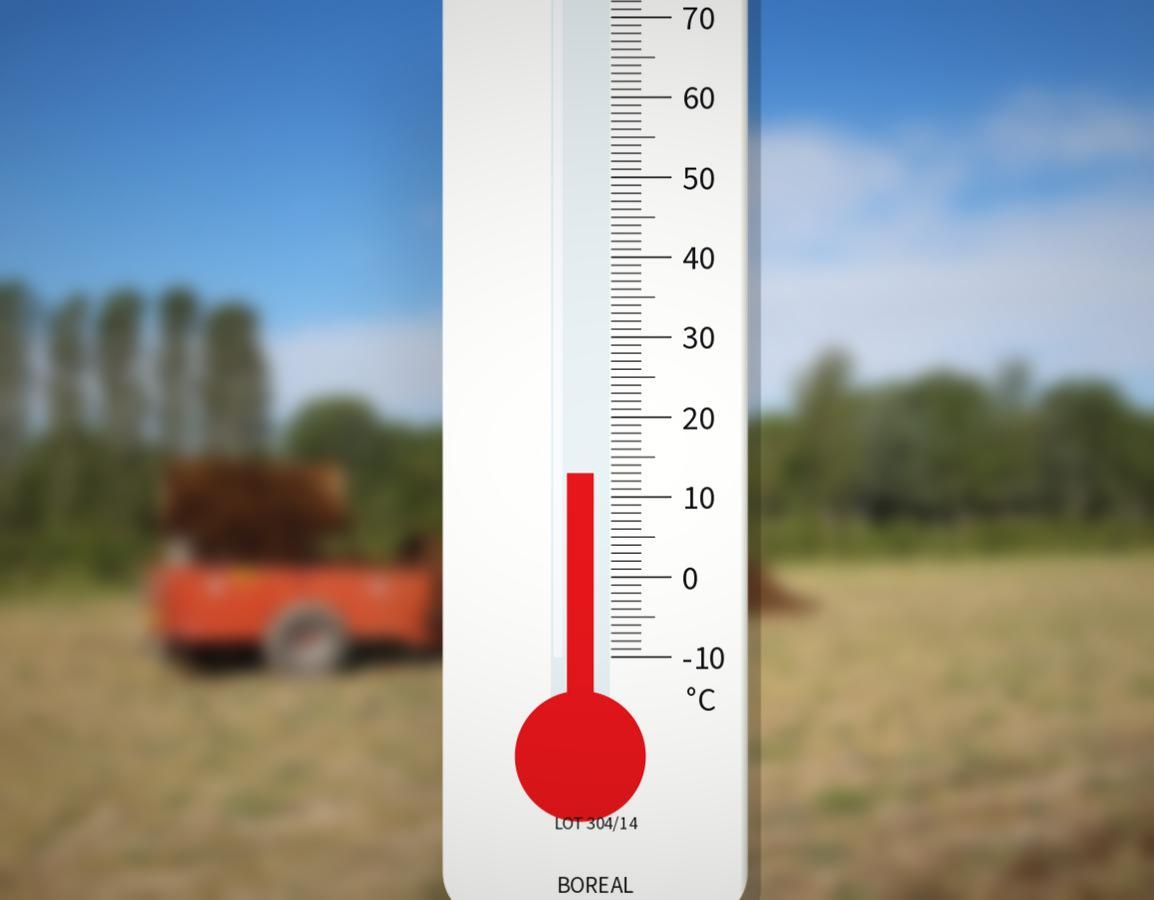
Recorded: 13 °C
